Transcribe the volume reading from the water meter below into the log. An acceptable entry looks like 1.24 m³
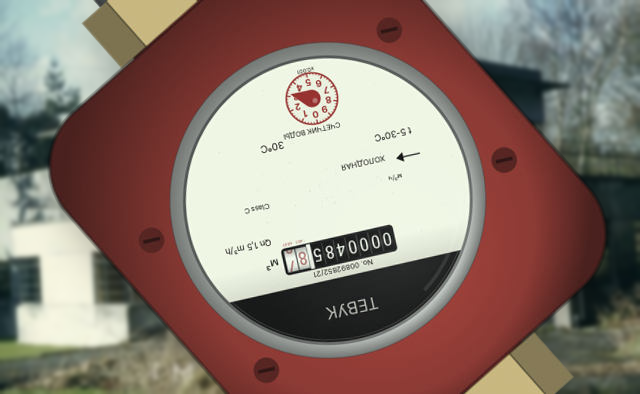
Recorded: 485.873 m³
